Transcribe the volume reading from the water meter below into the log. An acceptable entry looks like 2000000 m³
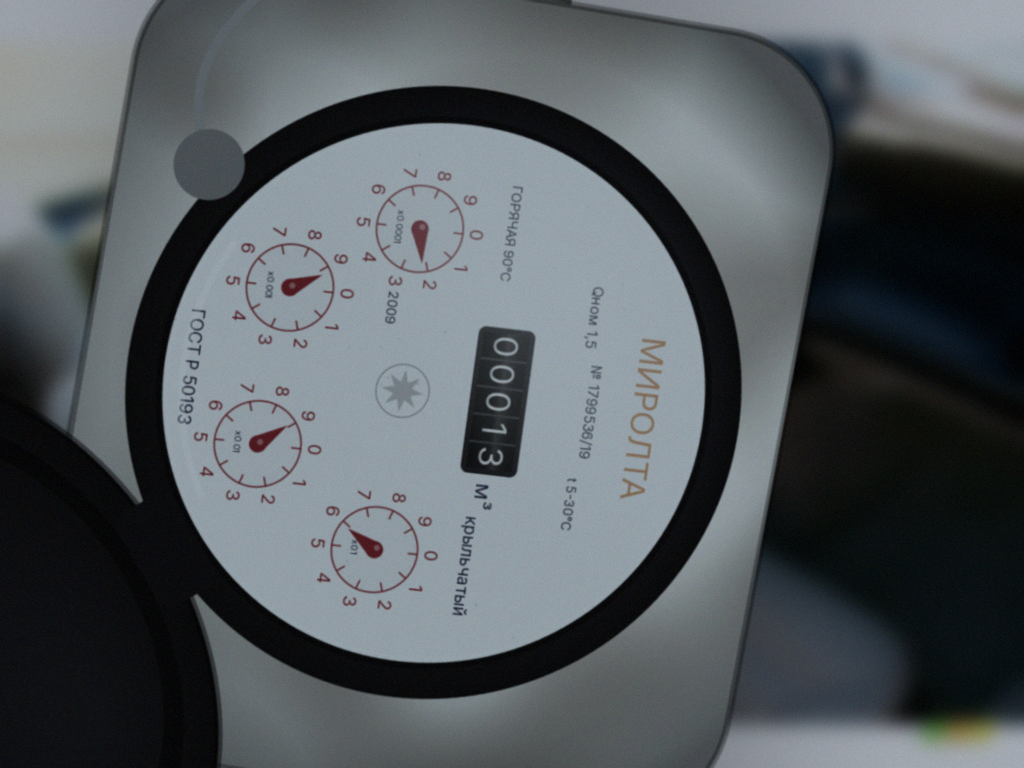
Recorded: 13.5892 m³
